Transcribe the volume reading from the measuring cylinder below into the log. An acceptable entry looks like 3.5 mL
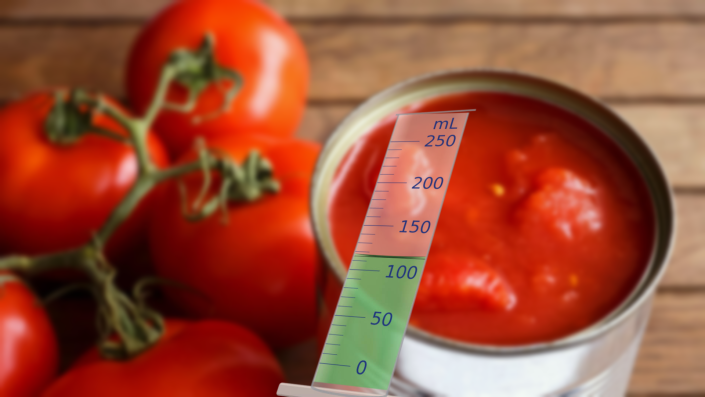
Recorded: 115 mL
